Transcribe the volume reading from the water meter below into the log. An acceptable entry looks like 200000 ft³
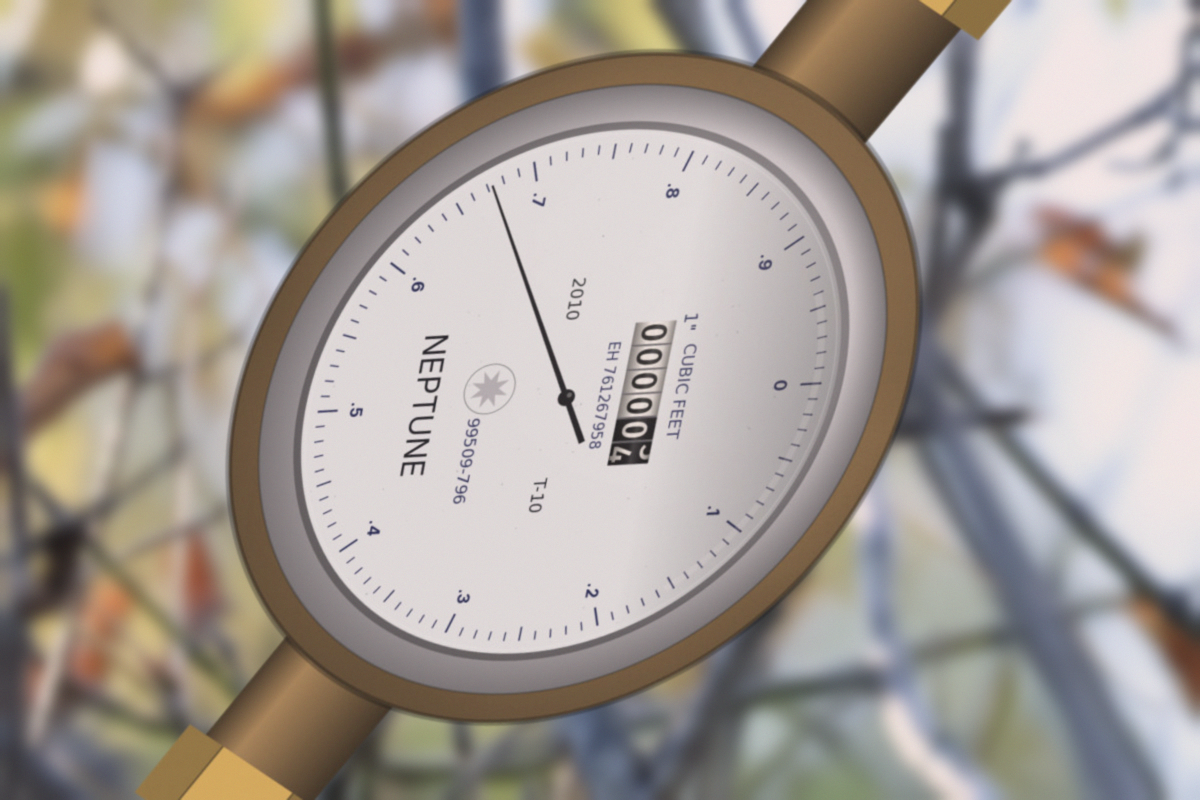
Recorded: 3.67 ft³
